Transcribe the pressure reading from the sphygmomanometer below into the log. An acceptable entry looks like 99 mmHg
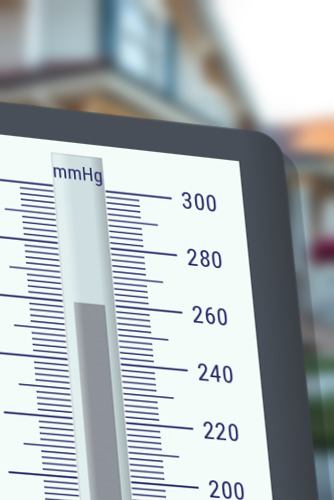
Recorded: 260 mmHg
